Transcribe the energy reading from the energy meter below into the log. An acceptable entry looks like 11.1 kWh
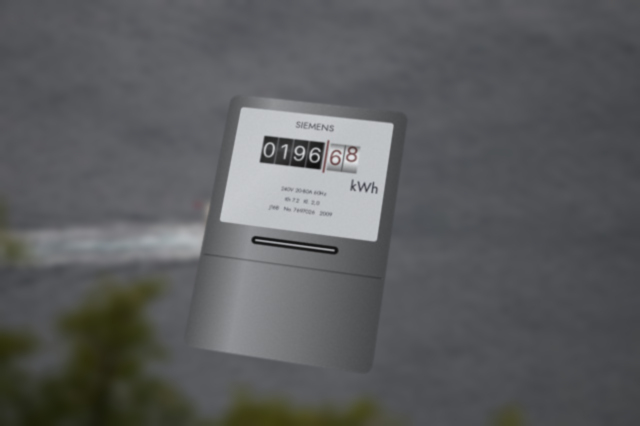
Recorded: 196.68 kWh
